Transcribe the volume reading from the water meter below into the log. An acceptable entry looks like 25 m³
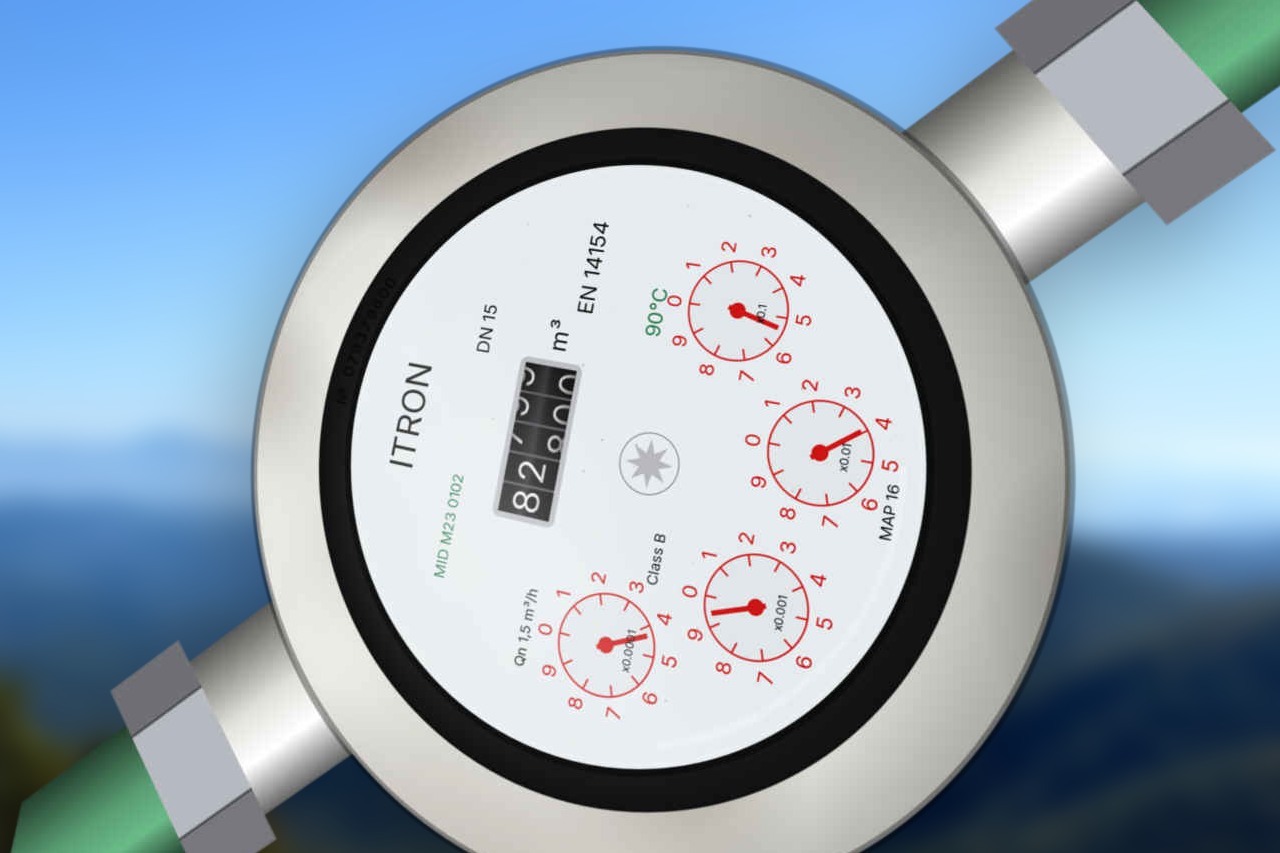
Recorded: 82799.5394 m³
